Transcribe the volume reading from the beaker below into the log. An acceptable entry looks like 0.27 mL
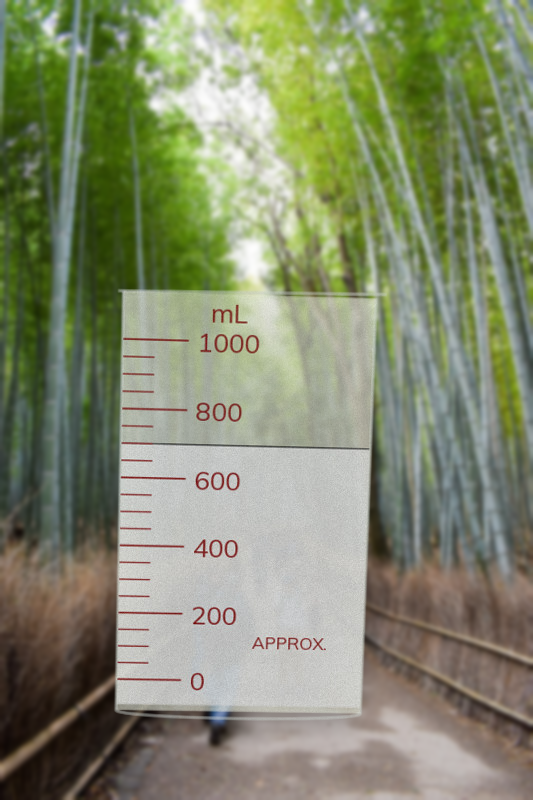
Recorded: 700 mL
